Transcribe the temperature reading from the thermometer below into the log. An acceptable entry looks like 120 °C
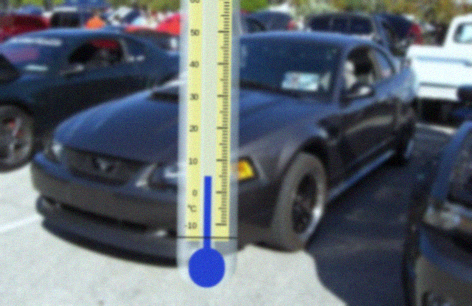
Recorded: 5 °C
